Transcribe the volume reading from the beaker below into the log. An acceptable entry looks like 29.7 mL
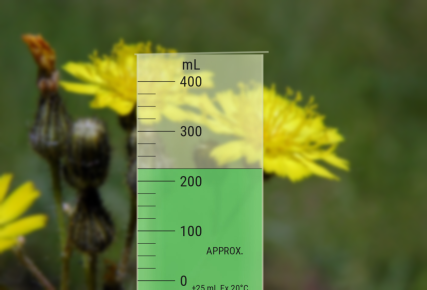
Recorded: 225 mL
